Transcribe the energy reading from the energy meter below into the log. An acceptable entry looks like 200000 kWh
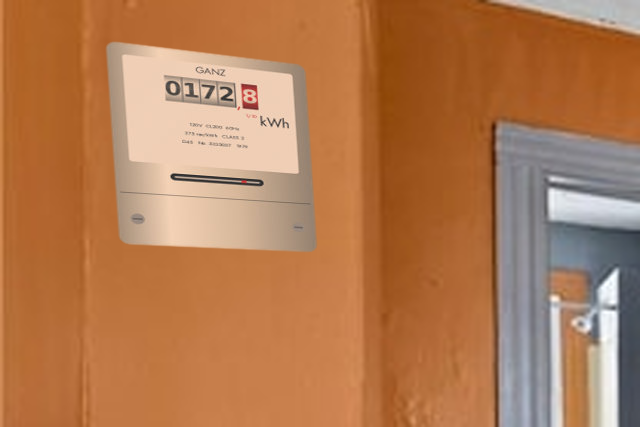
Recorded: 172.8 kWh
